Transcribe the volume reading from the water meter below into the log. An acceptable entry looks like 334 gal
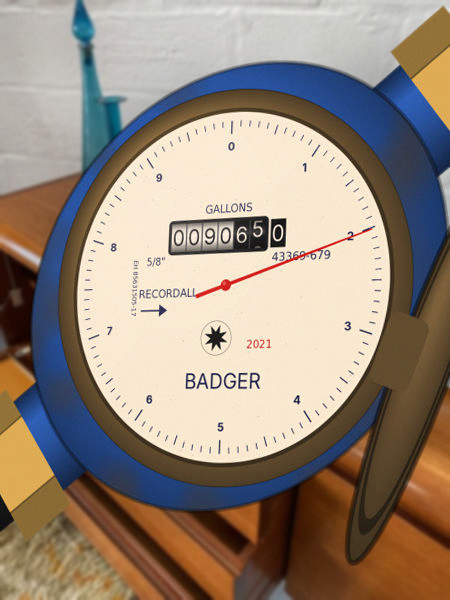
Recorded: 90652.0 gal
